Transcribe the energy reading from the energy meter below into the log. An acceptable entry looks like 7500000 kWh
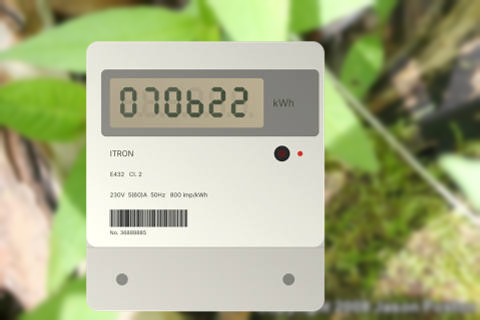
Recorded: 70622 kWh
